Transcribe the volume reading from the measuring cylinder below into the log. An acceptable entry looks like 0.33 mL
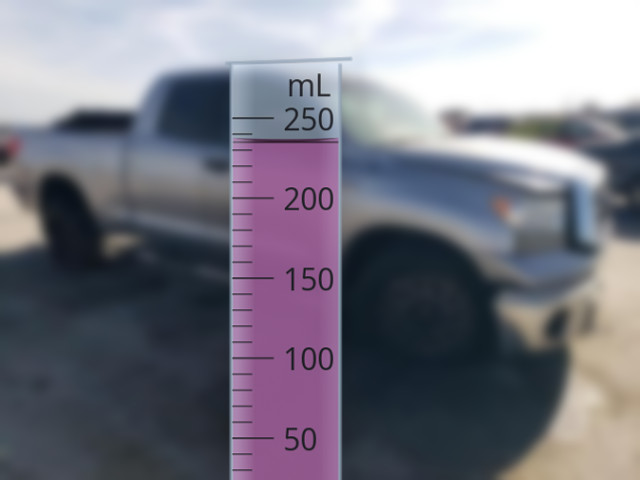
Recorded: 235 mL
